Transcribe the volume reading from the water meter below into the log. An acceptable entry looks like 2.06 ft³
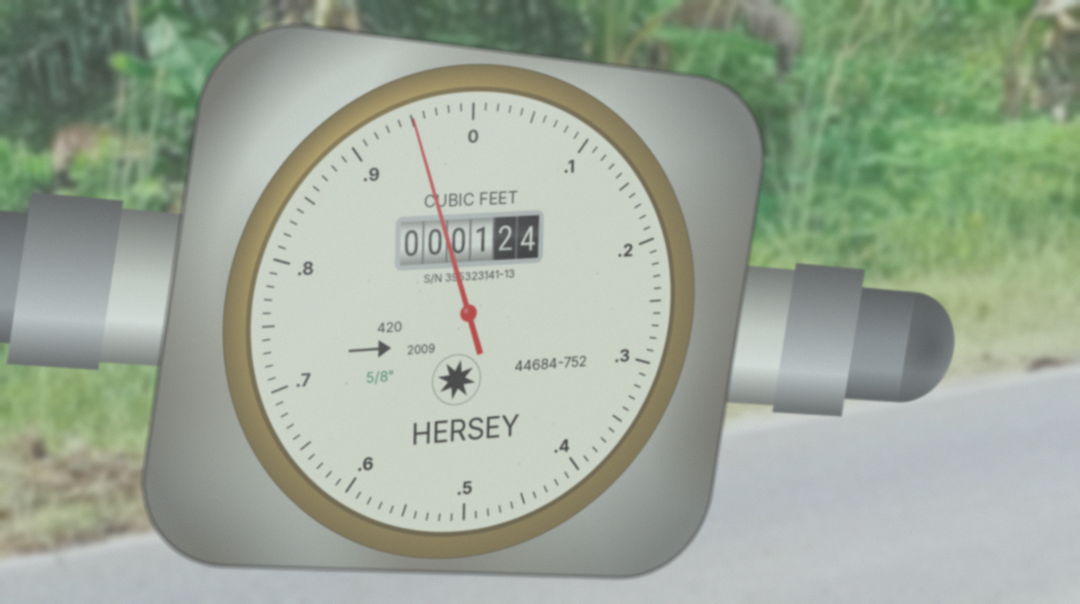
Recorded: 123.95 ft³
